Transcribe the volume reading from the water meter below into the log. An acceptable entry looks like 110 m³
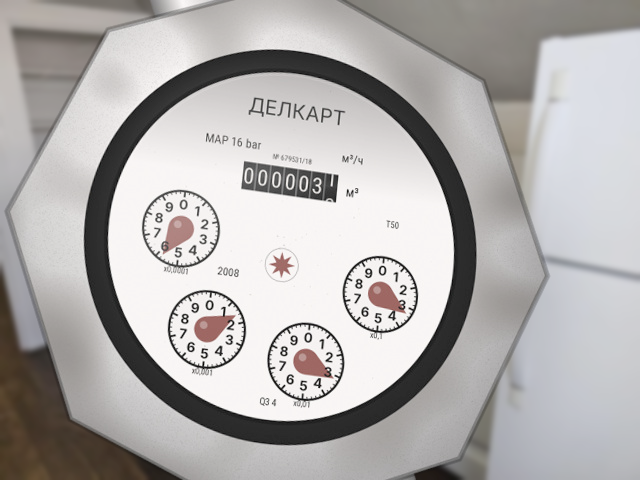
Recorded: 31.3315 m³
